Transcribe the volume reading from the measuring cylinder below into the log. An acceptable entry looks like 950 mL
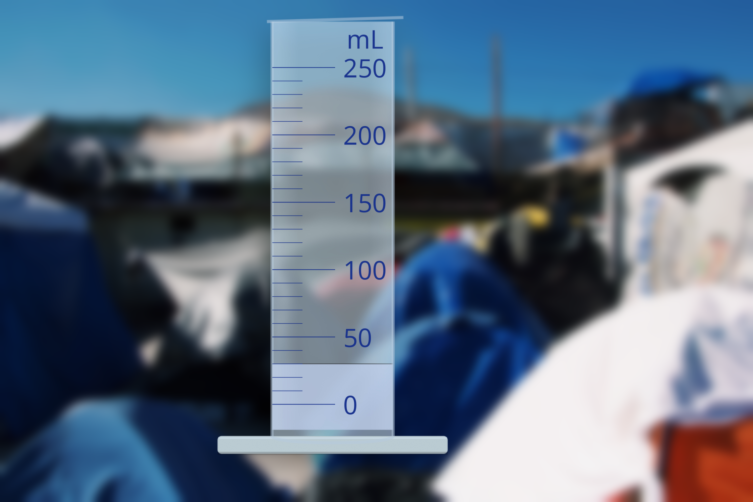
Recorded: 30 mL
